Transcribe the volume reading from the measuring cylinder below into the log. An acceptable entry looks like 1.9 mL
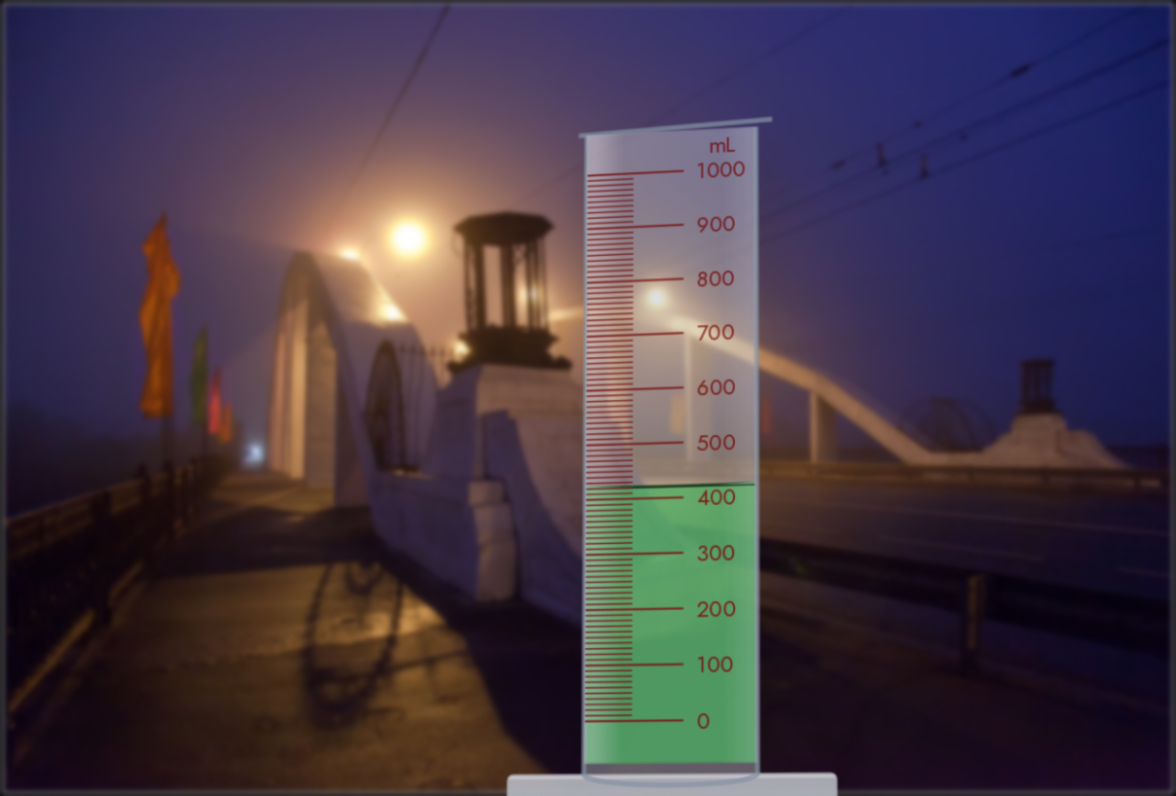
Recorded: 420 mL
